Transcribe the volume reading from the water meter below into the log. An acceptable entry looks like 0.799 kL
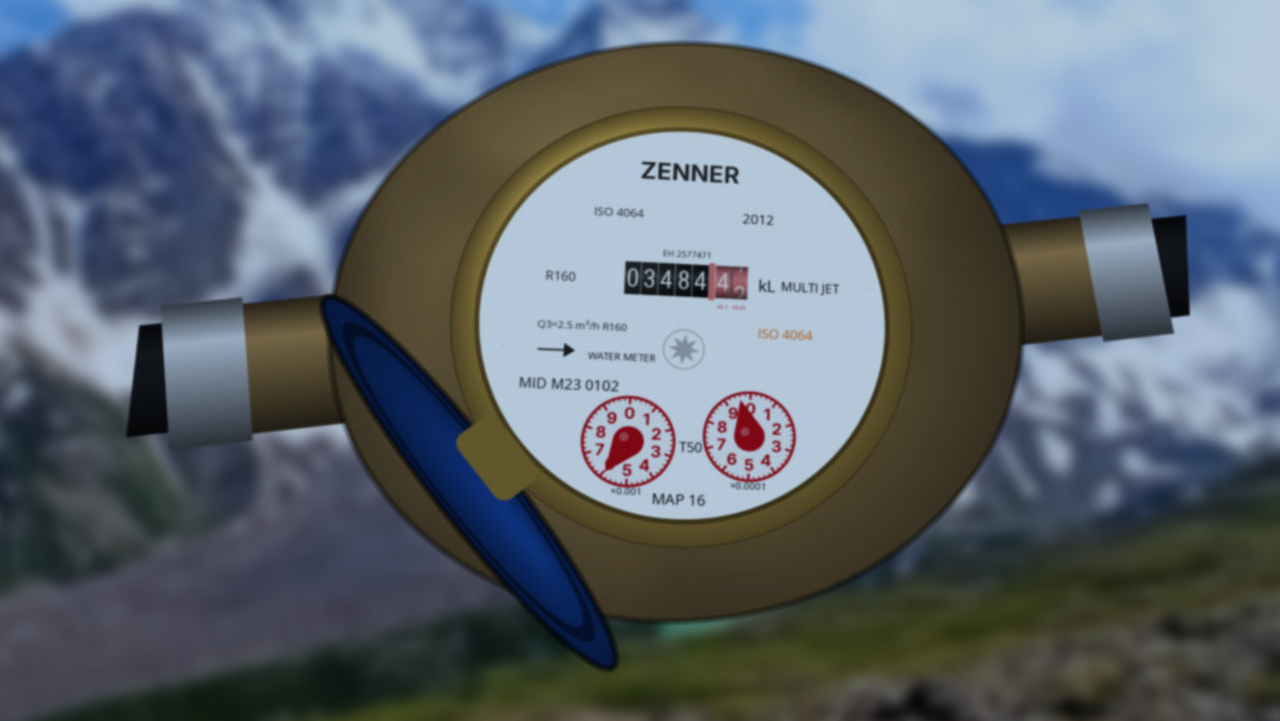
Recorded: 3484.4159 kL
